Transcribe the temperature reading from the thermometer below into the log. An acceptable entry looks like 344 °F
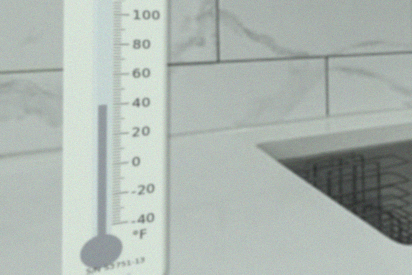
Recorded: 40 °F
